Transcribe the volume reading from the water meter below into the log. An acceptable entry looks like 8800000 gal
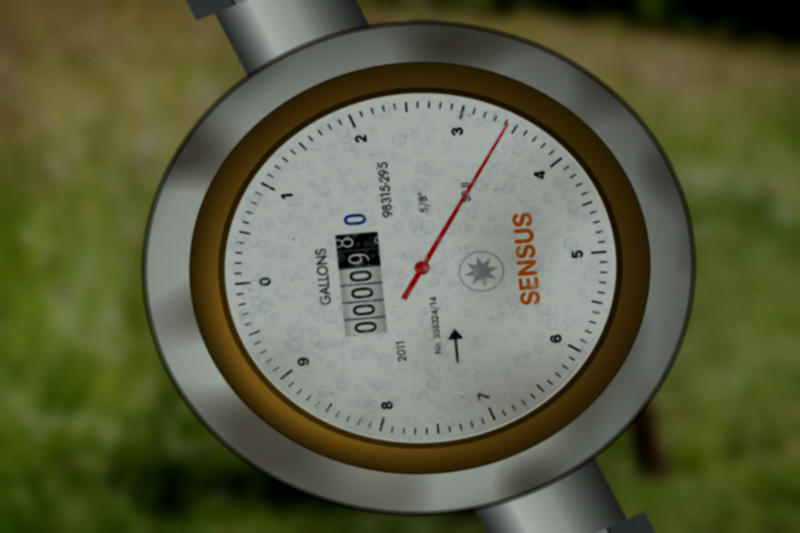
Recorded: 983.4 gal
